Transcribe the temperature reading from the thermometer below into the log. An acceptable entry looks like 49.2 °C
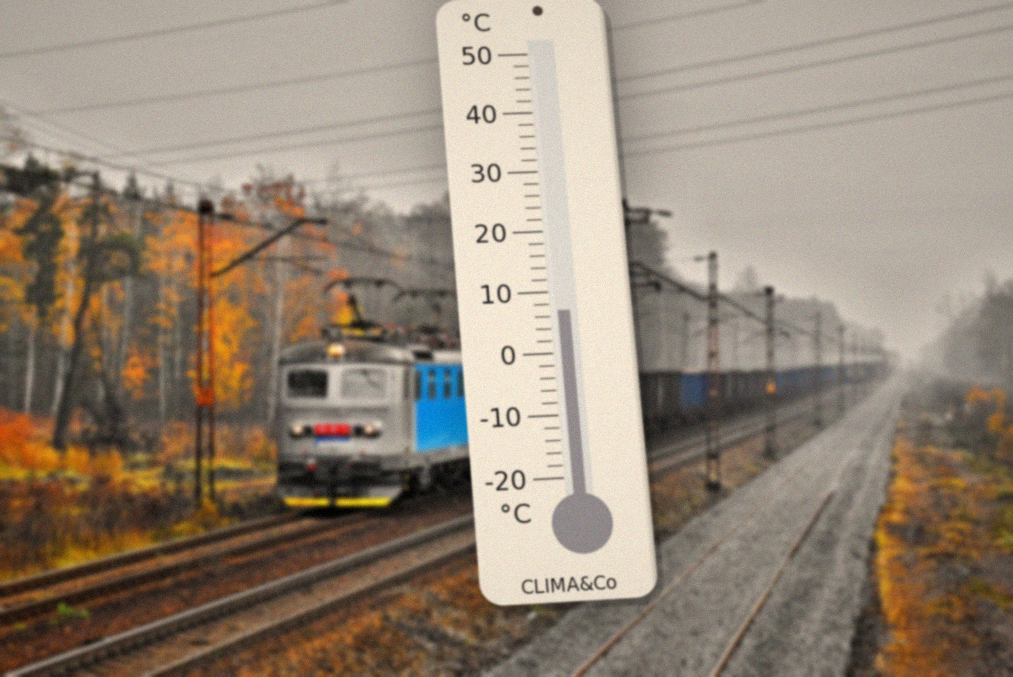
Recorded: 7 °C
